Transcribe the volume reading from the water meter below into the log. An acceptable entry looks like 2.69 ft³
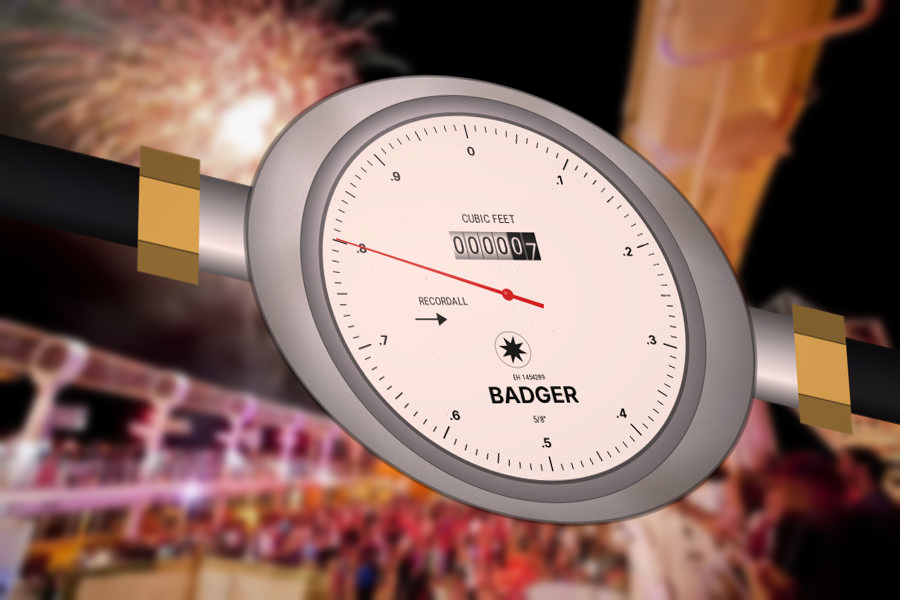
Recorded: 6.80 ft³
